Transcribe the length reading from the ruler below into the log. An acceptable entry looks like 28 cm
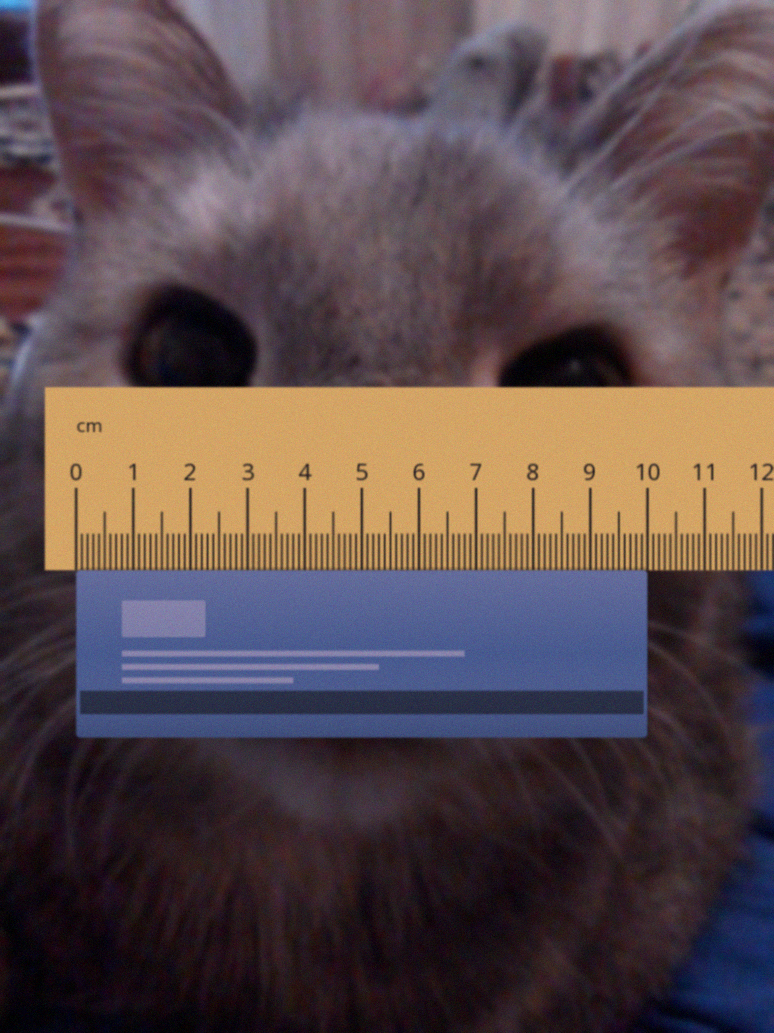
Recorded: 10 cm
